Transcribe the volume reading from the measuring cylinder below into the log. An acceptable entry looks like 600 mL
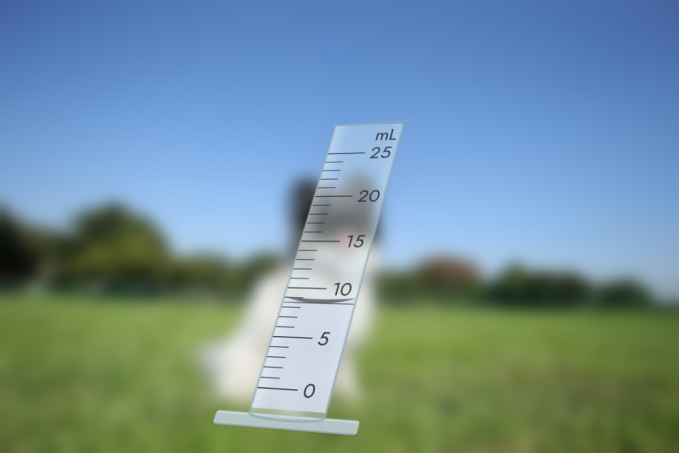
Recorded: 8.5 mL
